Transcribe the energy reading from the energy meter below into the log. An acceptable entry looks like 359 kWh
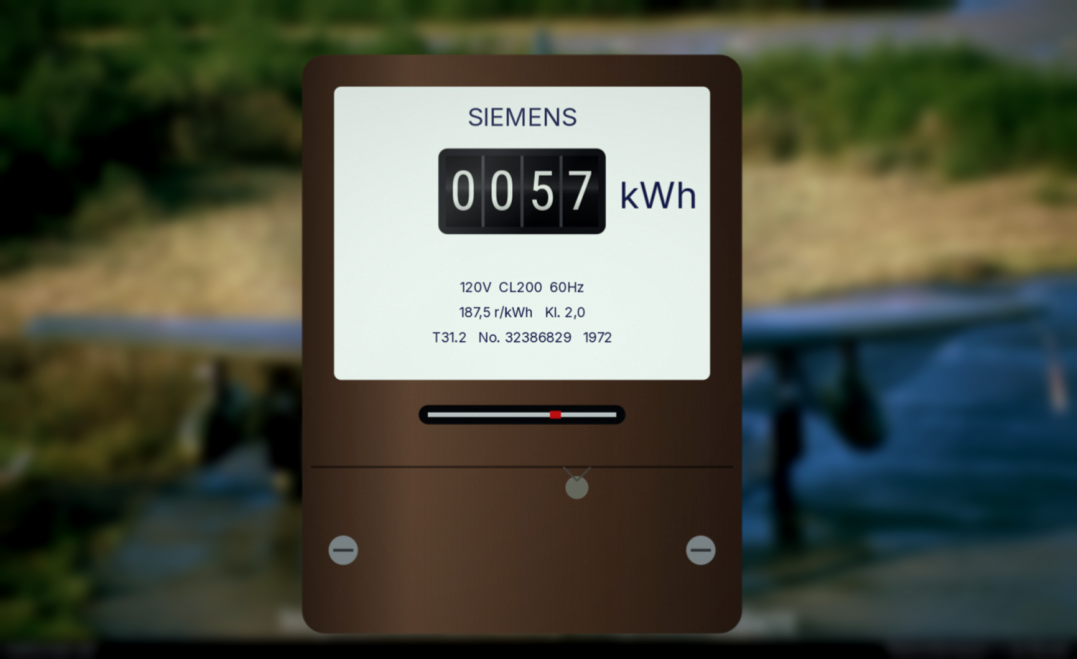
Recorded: 57 kWh
